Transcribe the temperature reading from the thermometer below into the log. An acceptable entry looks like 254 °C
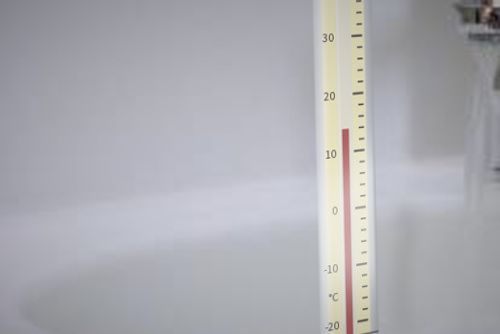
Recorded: 14 °C
